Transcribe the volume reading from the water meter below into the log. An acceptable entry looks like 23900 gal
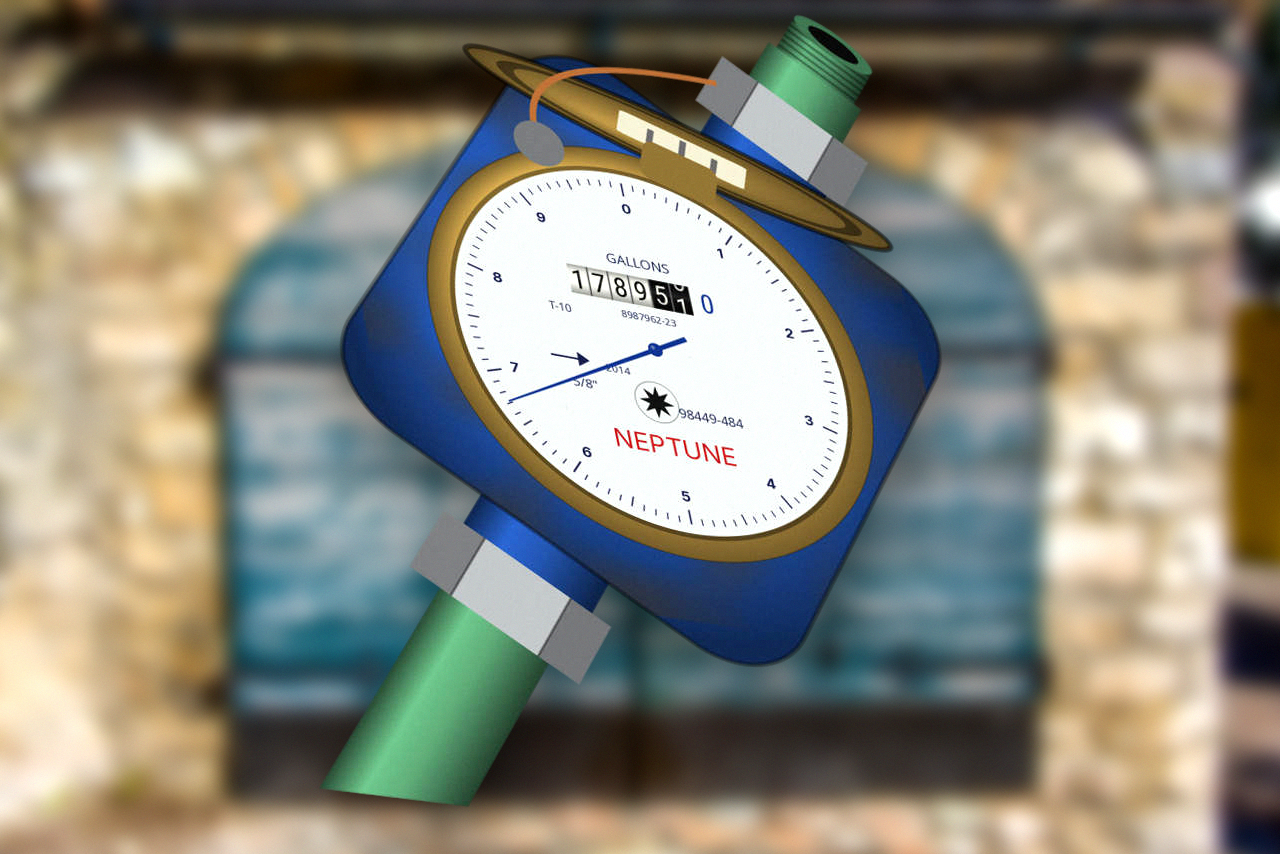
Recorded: 1789506.7 gal
